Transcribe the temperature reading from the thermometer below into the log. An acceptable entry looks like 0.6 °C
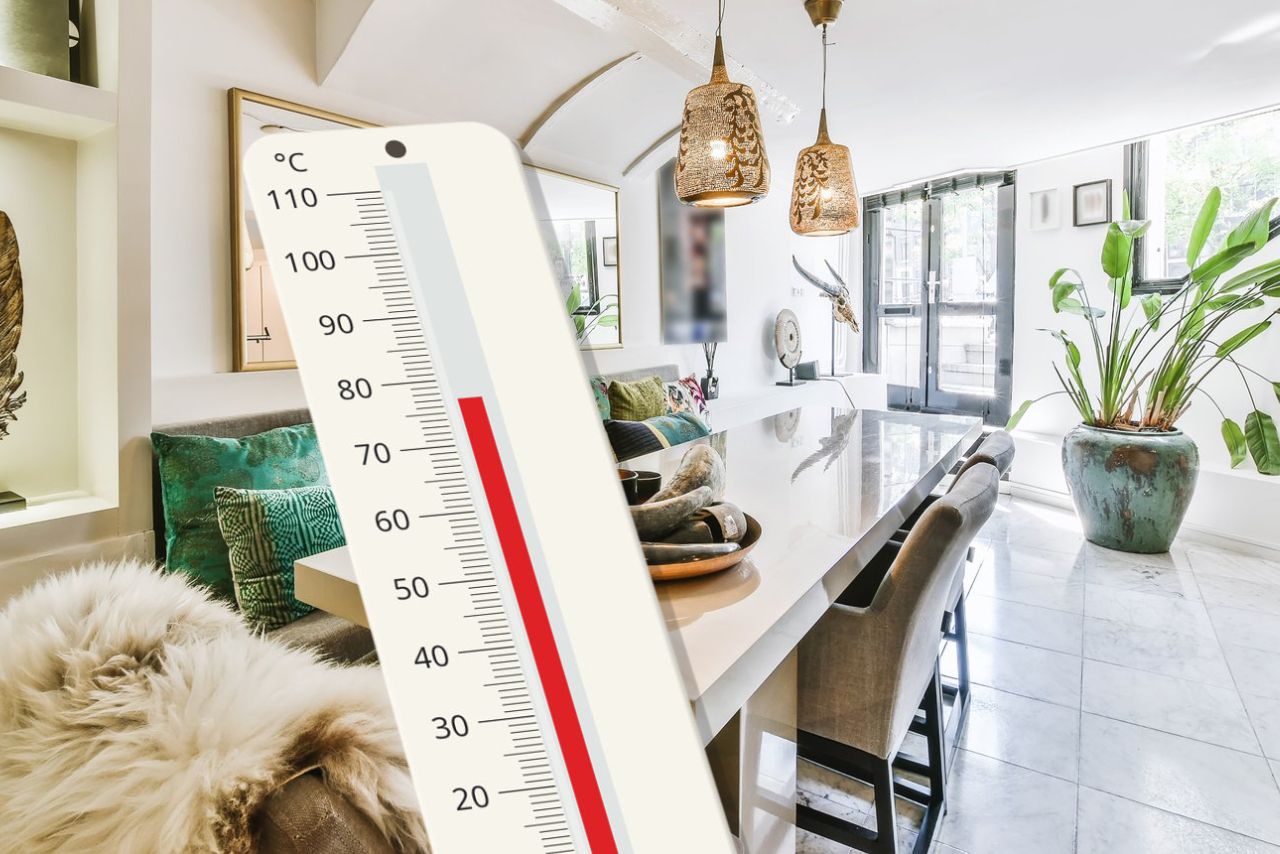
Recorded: 77 °C
